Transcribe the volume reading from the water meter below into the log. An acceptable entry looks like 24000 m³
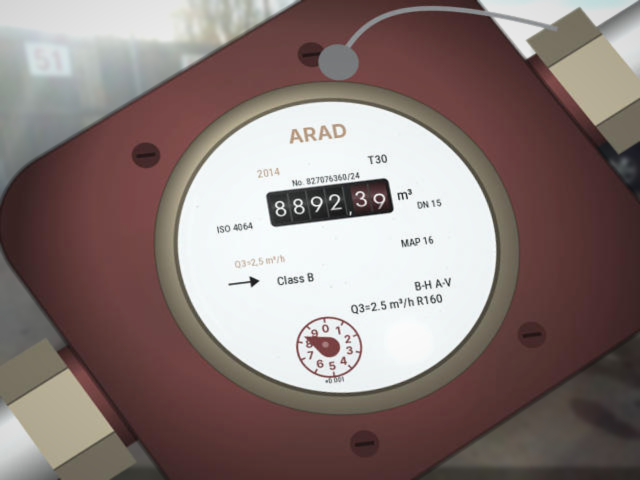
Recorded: 8892.388 m³
